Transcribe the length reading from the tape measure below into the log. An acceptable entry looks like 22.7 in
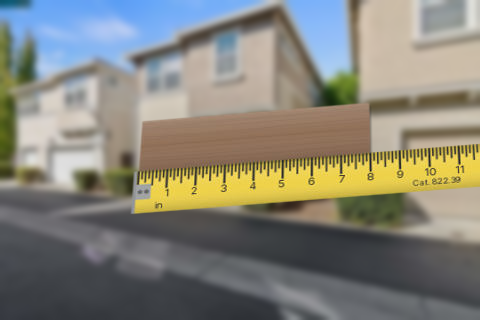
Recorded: 8 in
